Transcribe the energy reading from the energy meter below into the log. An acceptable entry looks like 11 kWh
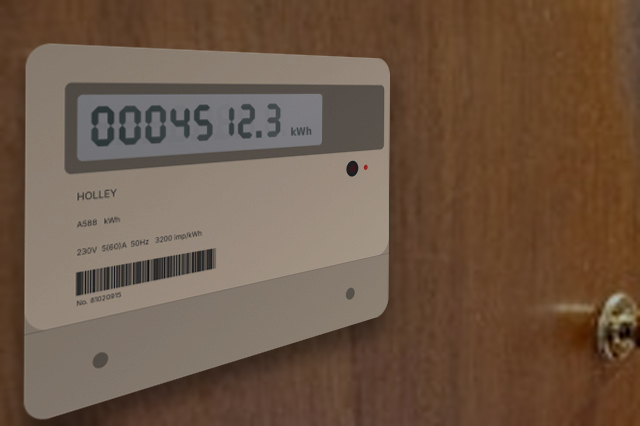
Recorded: 4512.3 kWh
